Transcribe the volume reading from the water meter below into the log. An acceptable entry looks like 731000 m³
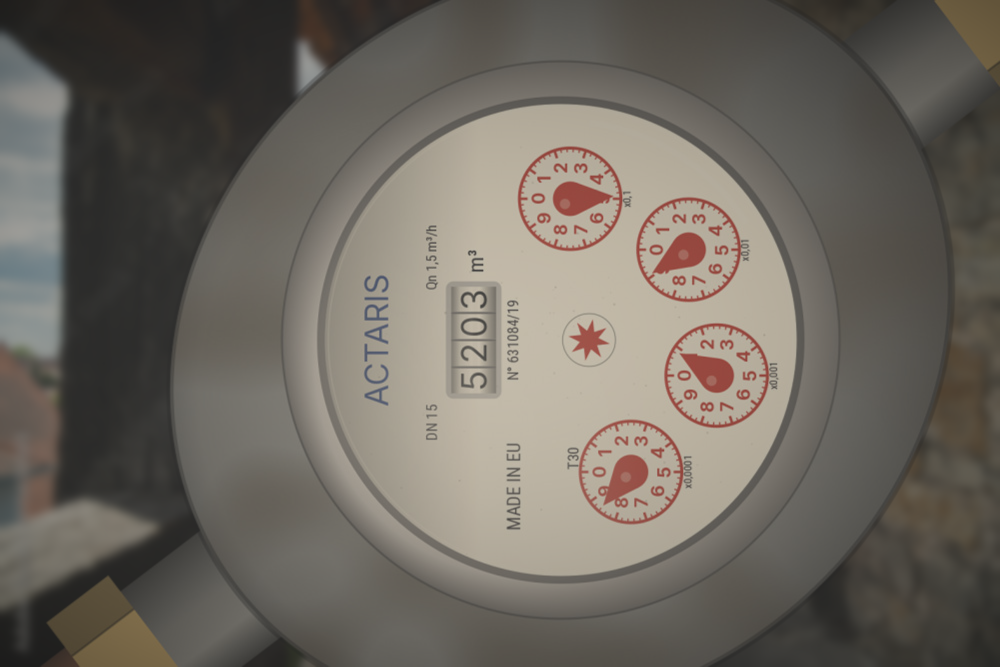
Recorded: 5203.4908 m³
